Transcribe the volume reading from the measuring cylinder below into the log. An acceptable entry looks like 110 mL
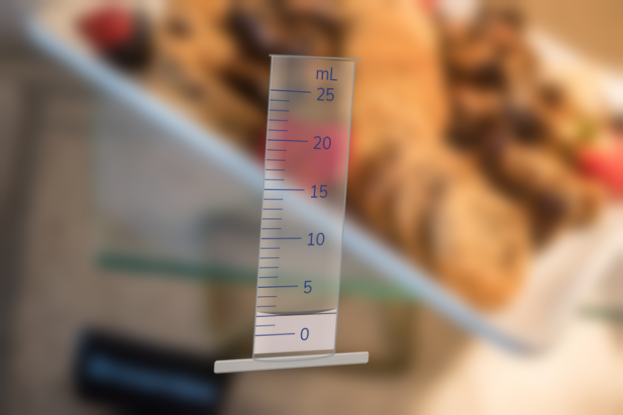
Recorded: 2 mL
